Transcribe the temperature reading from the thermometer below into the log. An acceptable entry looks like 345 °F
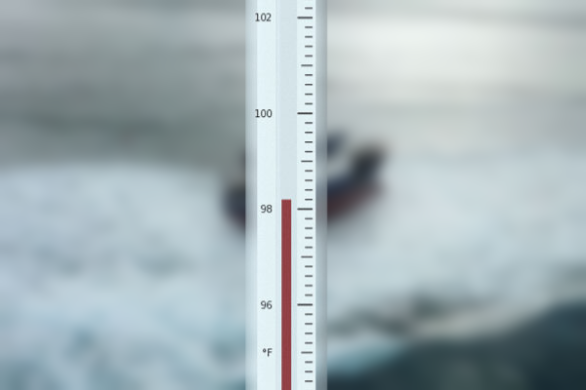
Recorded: 98.2 °F
